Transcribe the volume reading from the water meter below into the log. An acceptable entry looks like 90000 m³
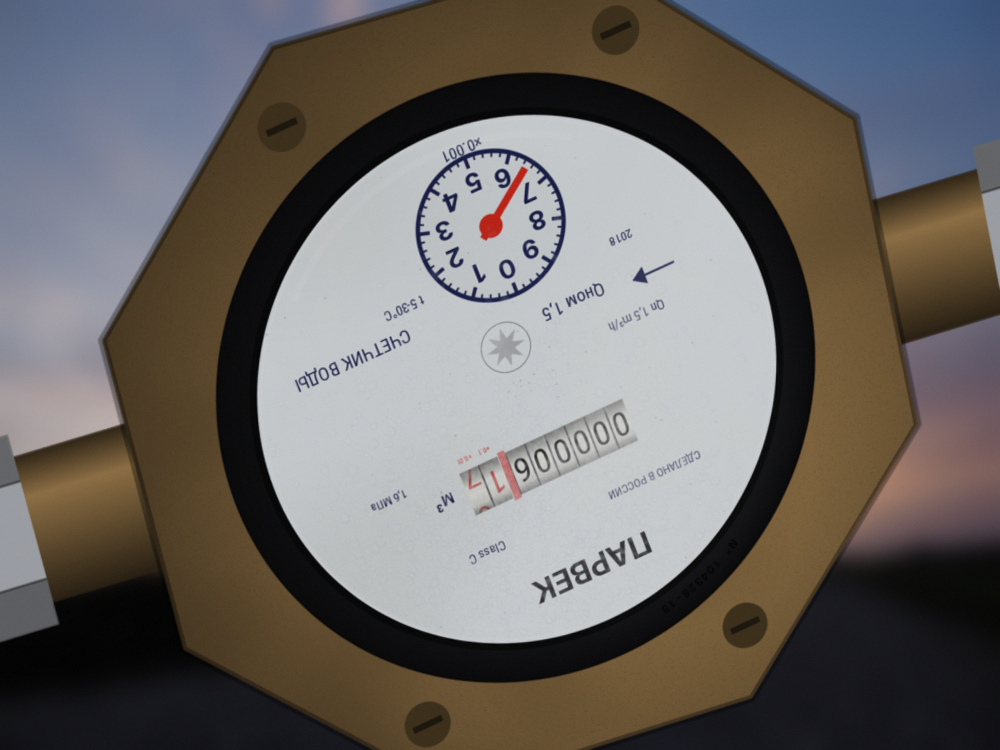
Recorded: 6.166 m³
